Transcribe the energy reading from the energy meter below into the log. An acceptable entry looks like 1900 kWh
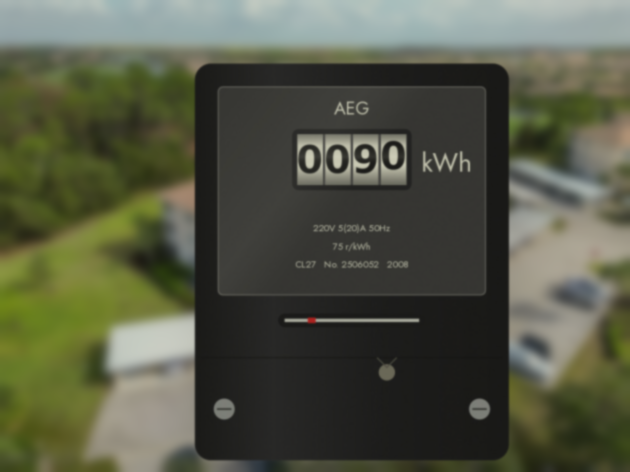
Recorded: 90 kWh
